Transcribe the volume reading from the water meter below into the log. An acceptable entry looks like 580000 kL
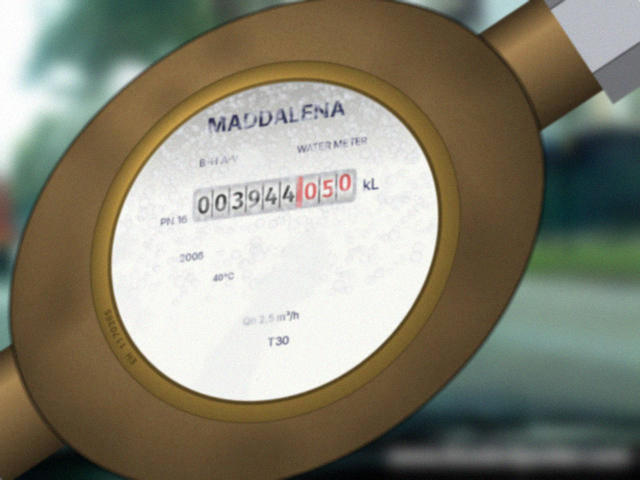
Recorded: 3944.050 kL
